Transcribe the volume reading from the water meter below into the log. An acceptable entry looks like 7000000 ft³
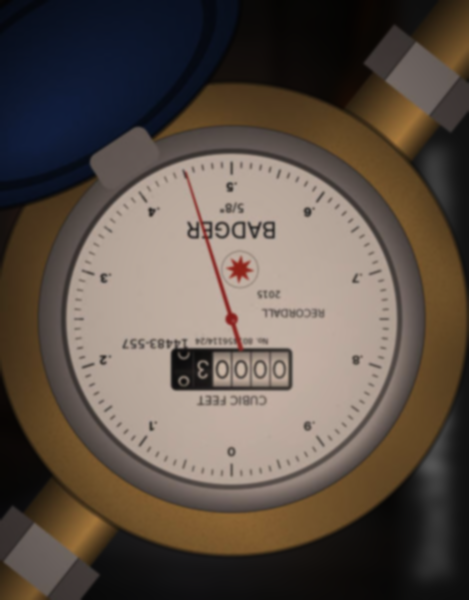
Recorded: 38.45 ft³
